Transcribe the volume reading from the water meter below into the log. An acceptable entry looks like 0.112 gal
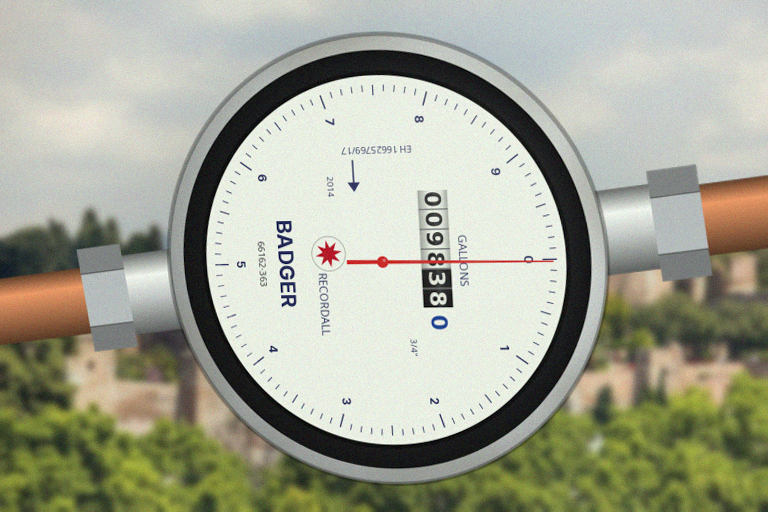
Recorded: 98380.0 gal
